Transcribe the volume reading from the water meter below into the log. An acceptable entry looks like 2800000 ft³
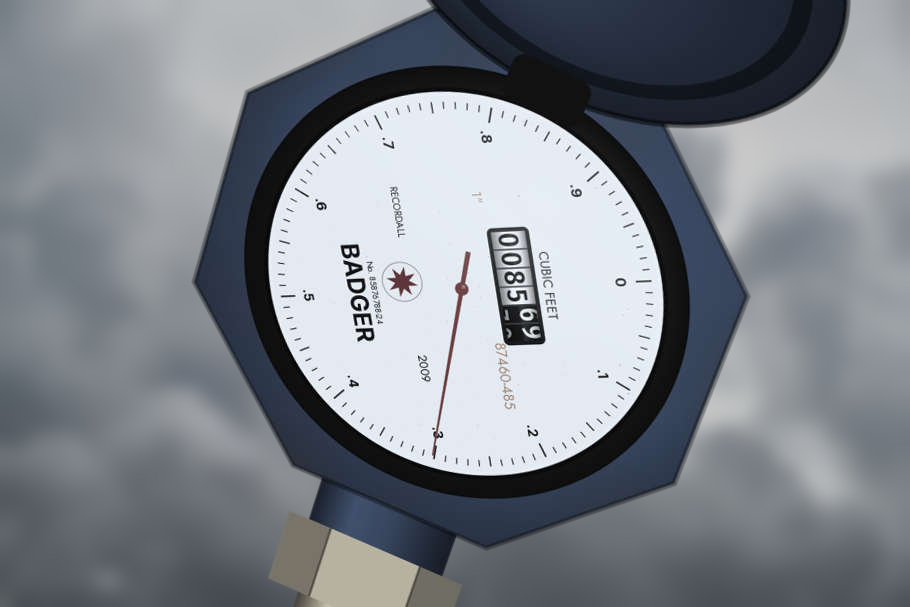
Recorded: 8569.30 ft³
